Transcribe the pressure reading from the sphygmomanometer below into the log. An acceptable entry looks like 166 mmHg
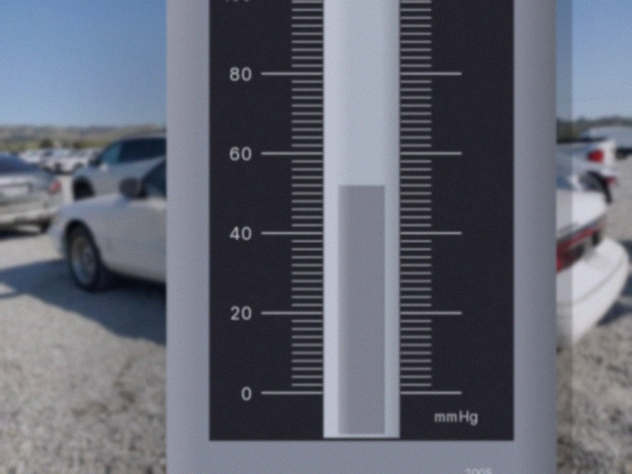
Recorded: 52 mmHg
